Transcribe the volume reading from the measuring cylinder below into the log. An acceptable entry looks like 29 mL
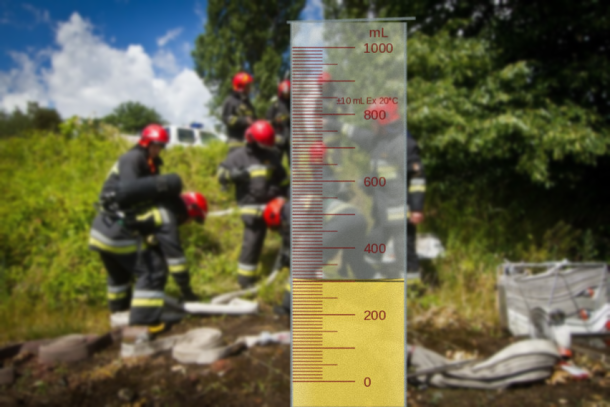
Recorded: 300 mL
